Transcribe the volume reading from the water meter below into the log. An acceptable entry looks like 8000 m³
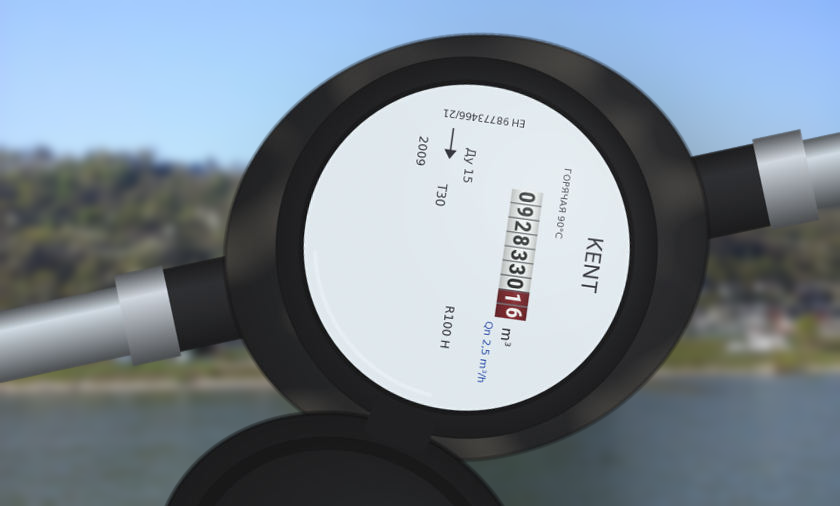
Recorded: 928330.16 m³
